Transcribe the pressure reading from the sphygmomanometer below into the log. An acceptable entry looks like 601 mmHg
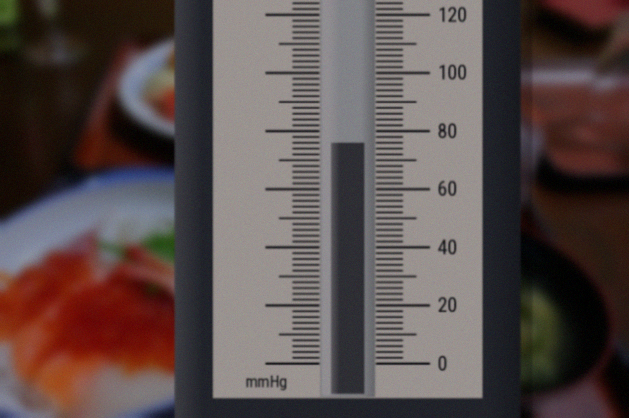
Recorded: 76 mmHg
